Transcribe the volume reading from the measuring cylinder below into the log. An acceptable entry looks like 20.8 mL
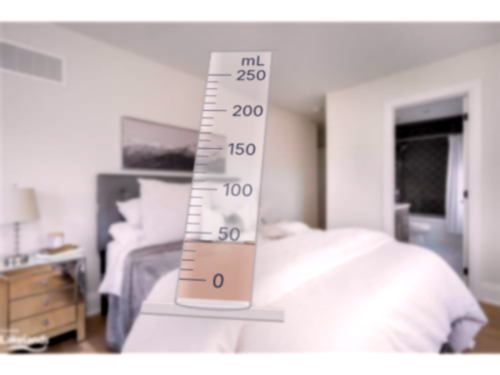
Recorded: 40 mL
